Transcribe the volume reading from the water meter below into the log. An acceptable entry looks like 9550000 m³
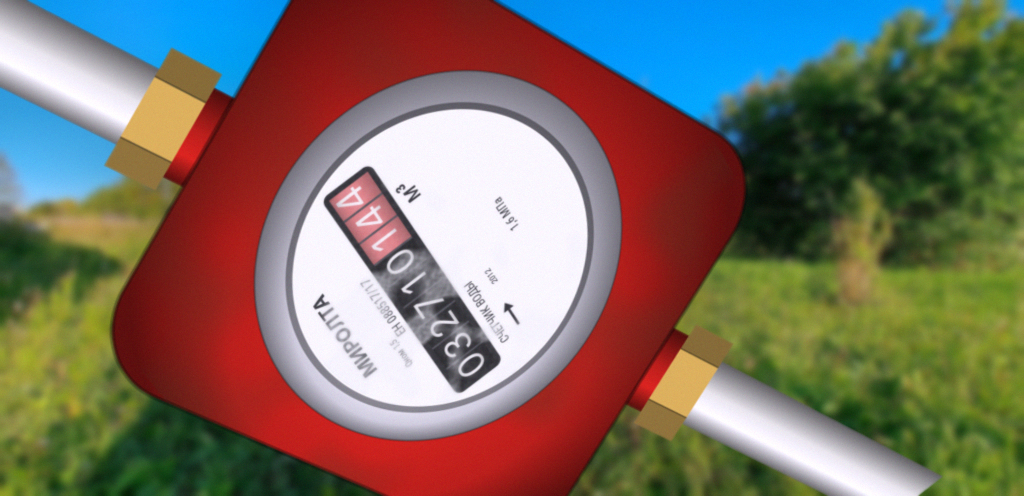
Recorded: 32710.144 m³
